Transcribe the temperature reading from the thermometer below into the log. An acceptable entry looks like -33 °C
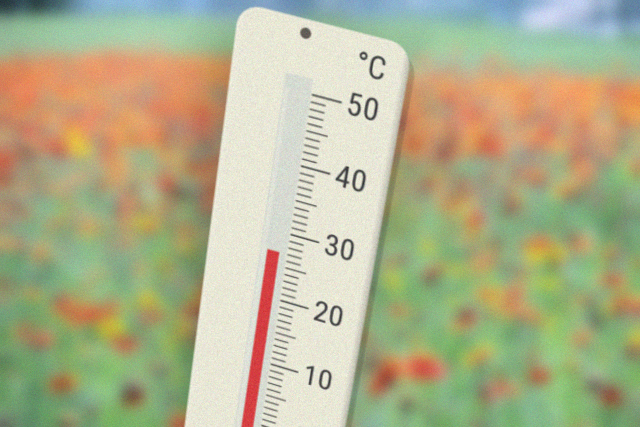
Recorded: 27 °C
